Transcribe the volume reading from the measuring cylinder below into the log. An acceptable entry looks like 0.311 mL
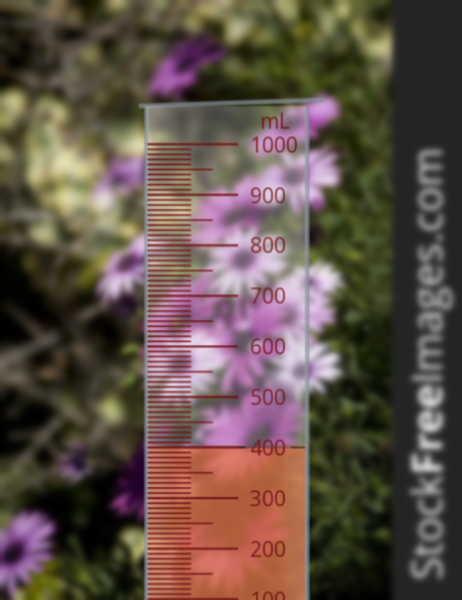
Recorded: 400 mL
